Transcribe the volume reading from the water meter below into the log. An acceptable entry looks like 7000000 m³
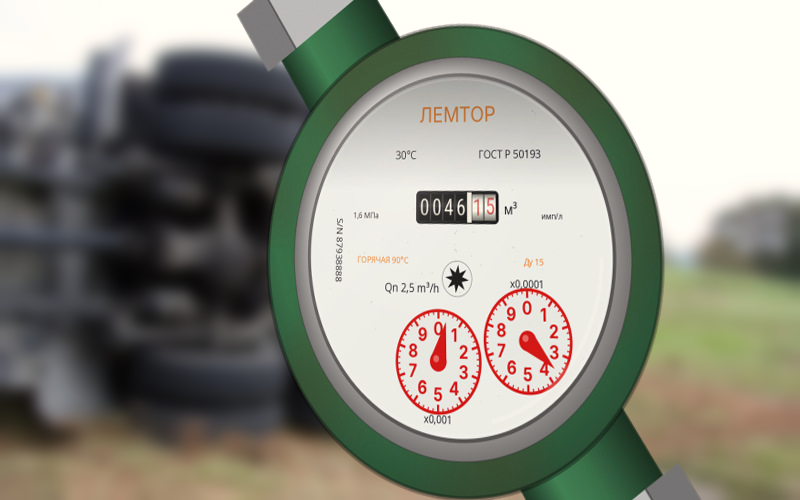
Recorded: 46.1503 m³
